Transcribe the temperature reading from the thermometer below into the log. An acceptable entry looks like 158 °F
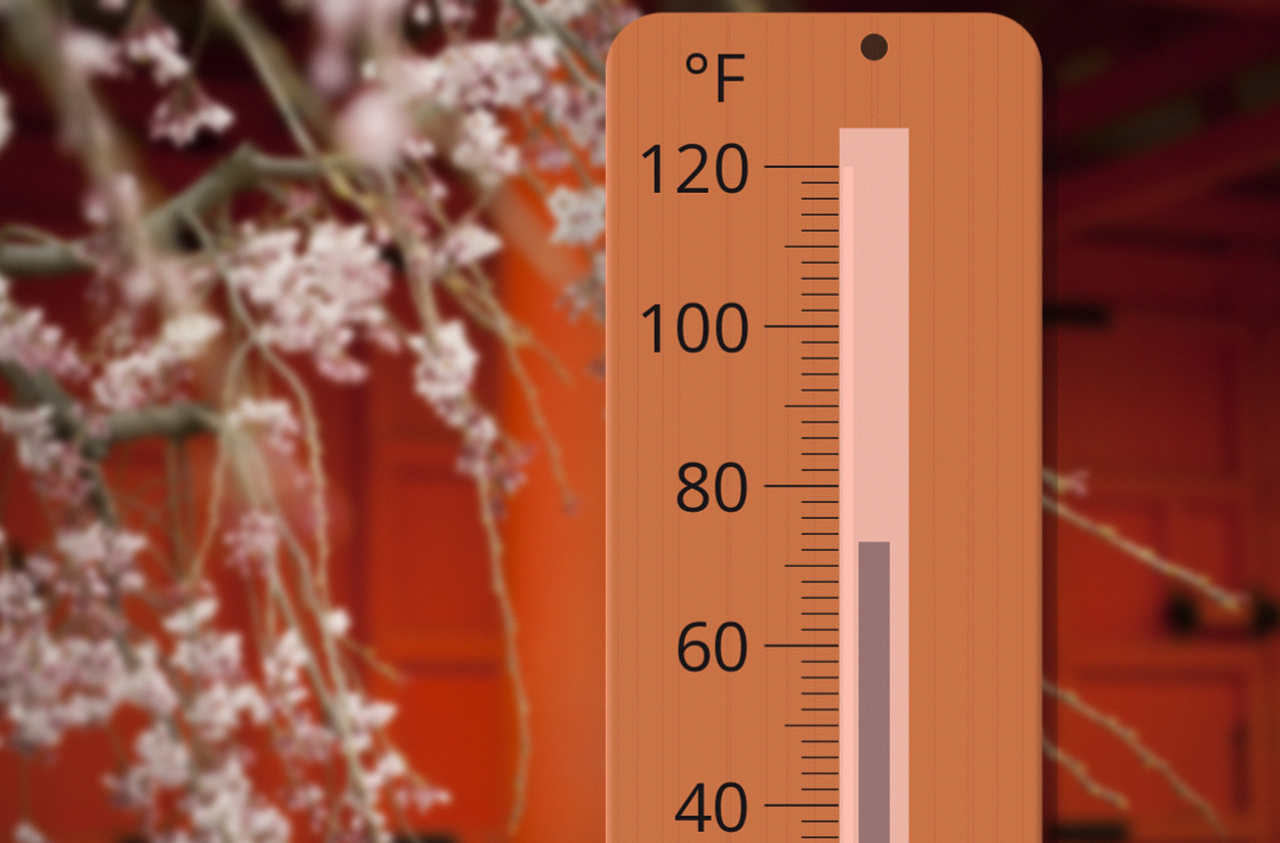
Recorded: 73 °F
